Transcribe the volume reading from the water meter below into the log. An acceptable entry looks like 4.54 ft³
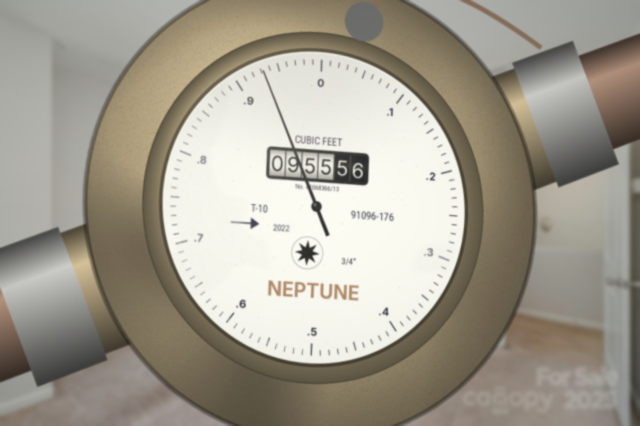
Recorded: 95555.93 ft³
